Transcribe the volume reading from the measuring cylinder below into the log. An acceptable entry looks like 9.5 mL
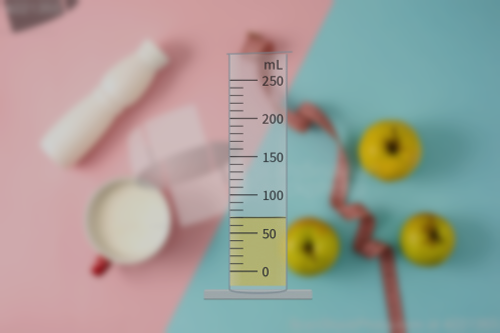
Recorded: 70 mL
